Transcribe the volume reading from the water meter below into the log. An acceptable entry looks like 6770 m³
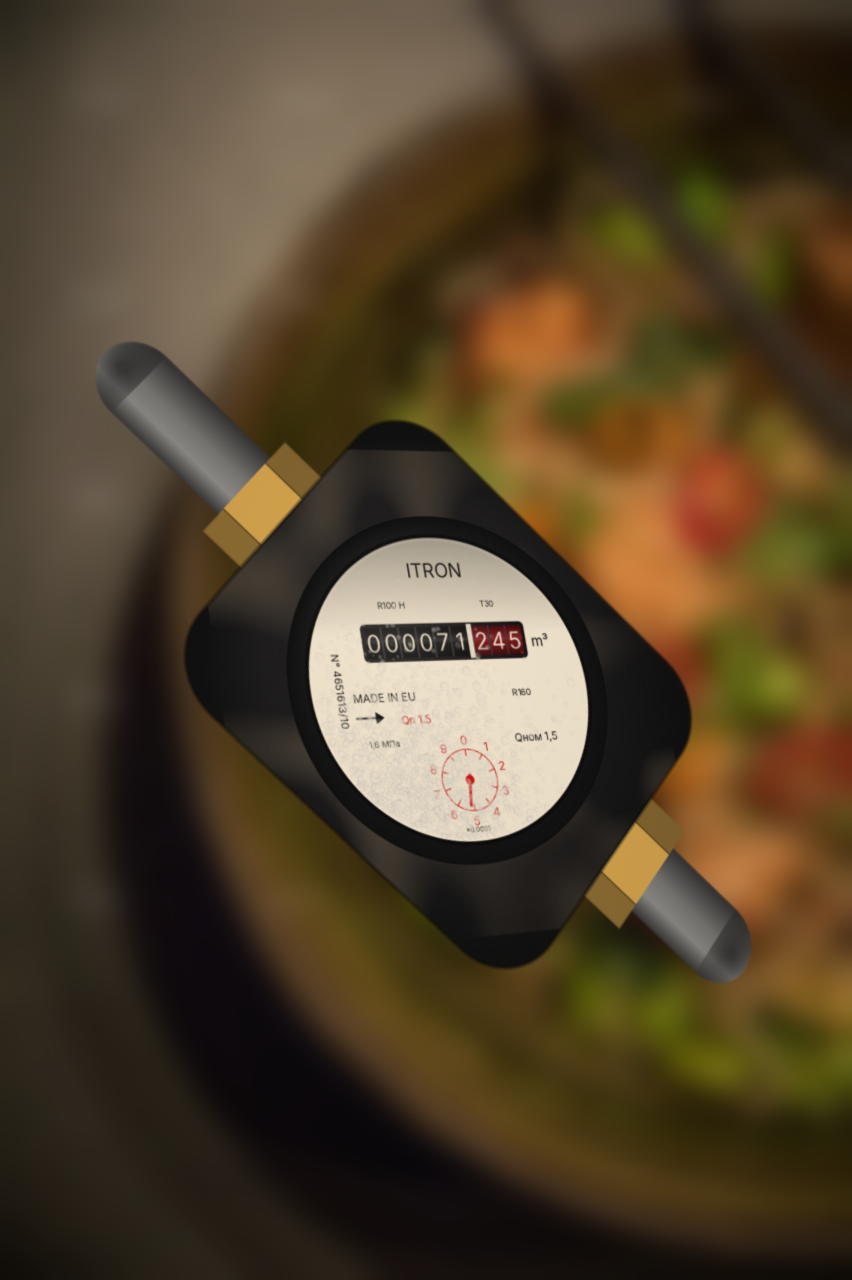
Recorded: 71.2455 m³
